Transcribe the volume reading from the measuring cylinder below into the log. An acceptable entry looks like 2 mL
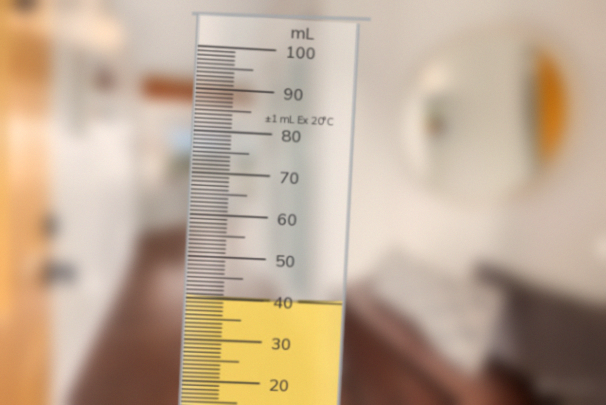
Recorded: 40 mL
